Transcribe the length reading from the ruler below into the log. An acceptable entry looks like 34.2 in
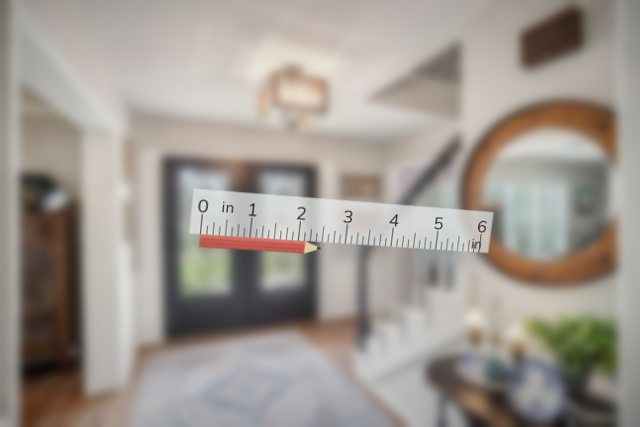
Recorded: 2.5 in
